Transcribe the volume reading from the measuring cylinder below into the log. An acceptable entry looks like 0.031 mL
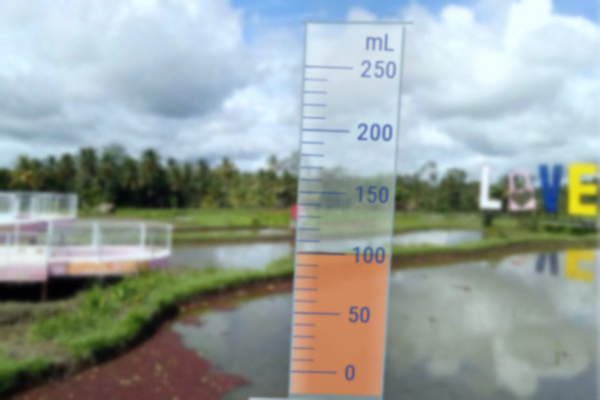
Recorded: 100 mL
